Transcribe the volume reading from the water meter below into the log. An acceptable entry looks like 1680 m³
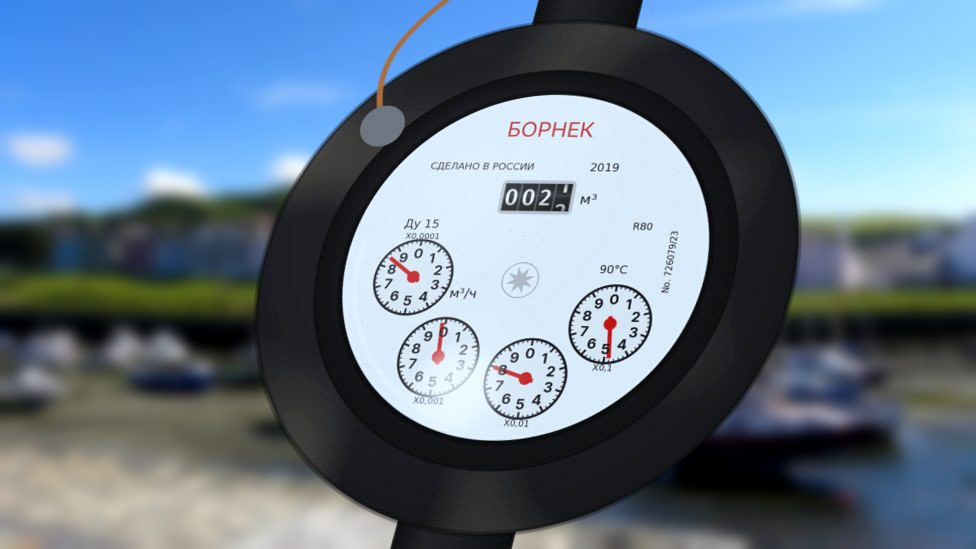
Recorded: 21.4798 m³
